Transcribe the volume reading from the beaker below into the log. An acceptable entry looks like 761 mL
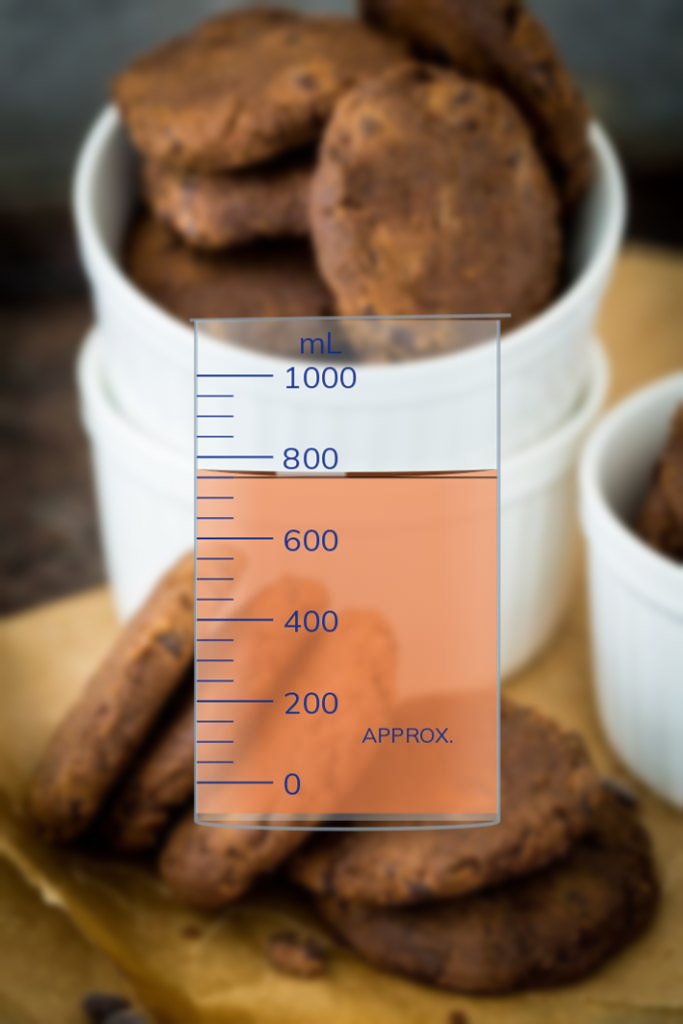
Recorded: 750 mL
